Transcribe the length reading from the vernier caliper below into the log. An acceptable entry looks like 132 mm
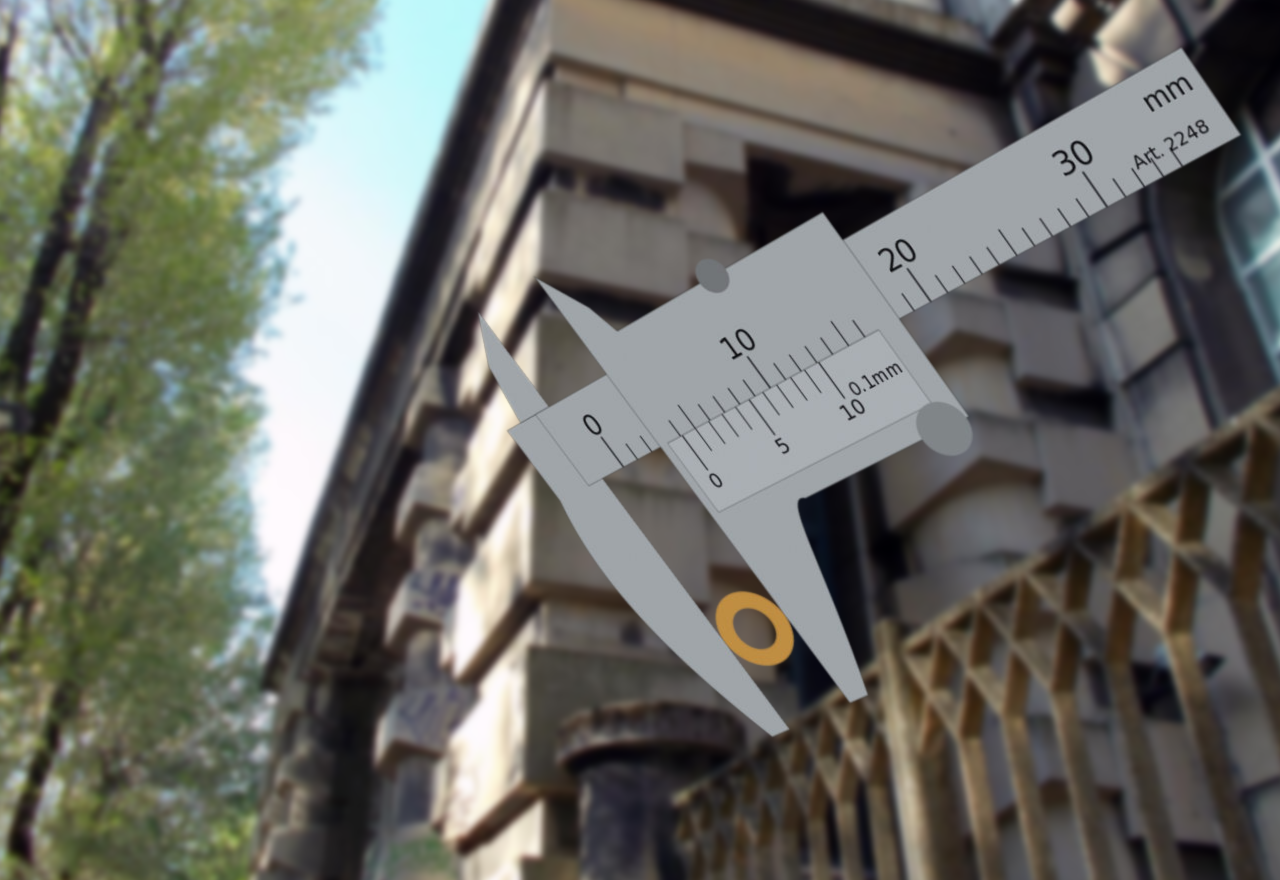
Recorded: 4.1 mm
